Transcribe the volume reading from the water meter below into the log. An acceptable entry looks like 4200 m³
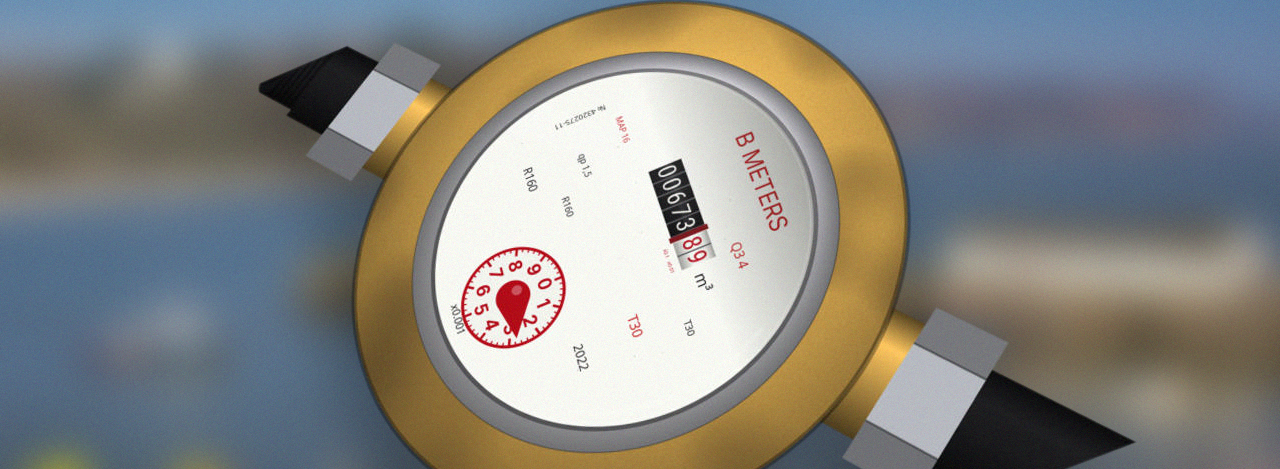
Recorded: 673.892 m³
